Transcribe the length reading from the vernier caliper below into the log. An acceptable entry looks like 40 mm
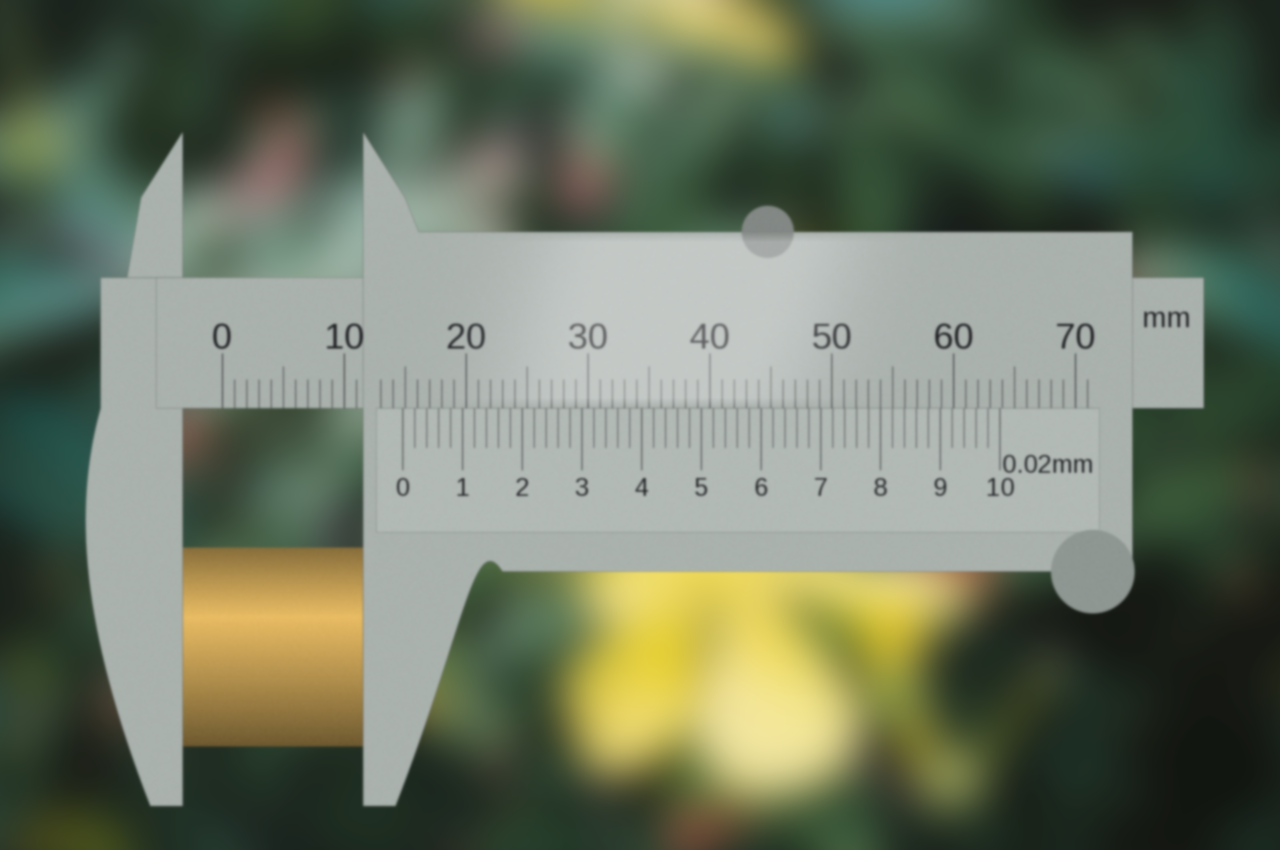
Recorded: 14.8 mm
